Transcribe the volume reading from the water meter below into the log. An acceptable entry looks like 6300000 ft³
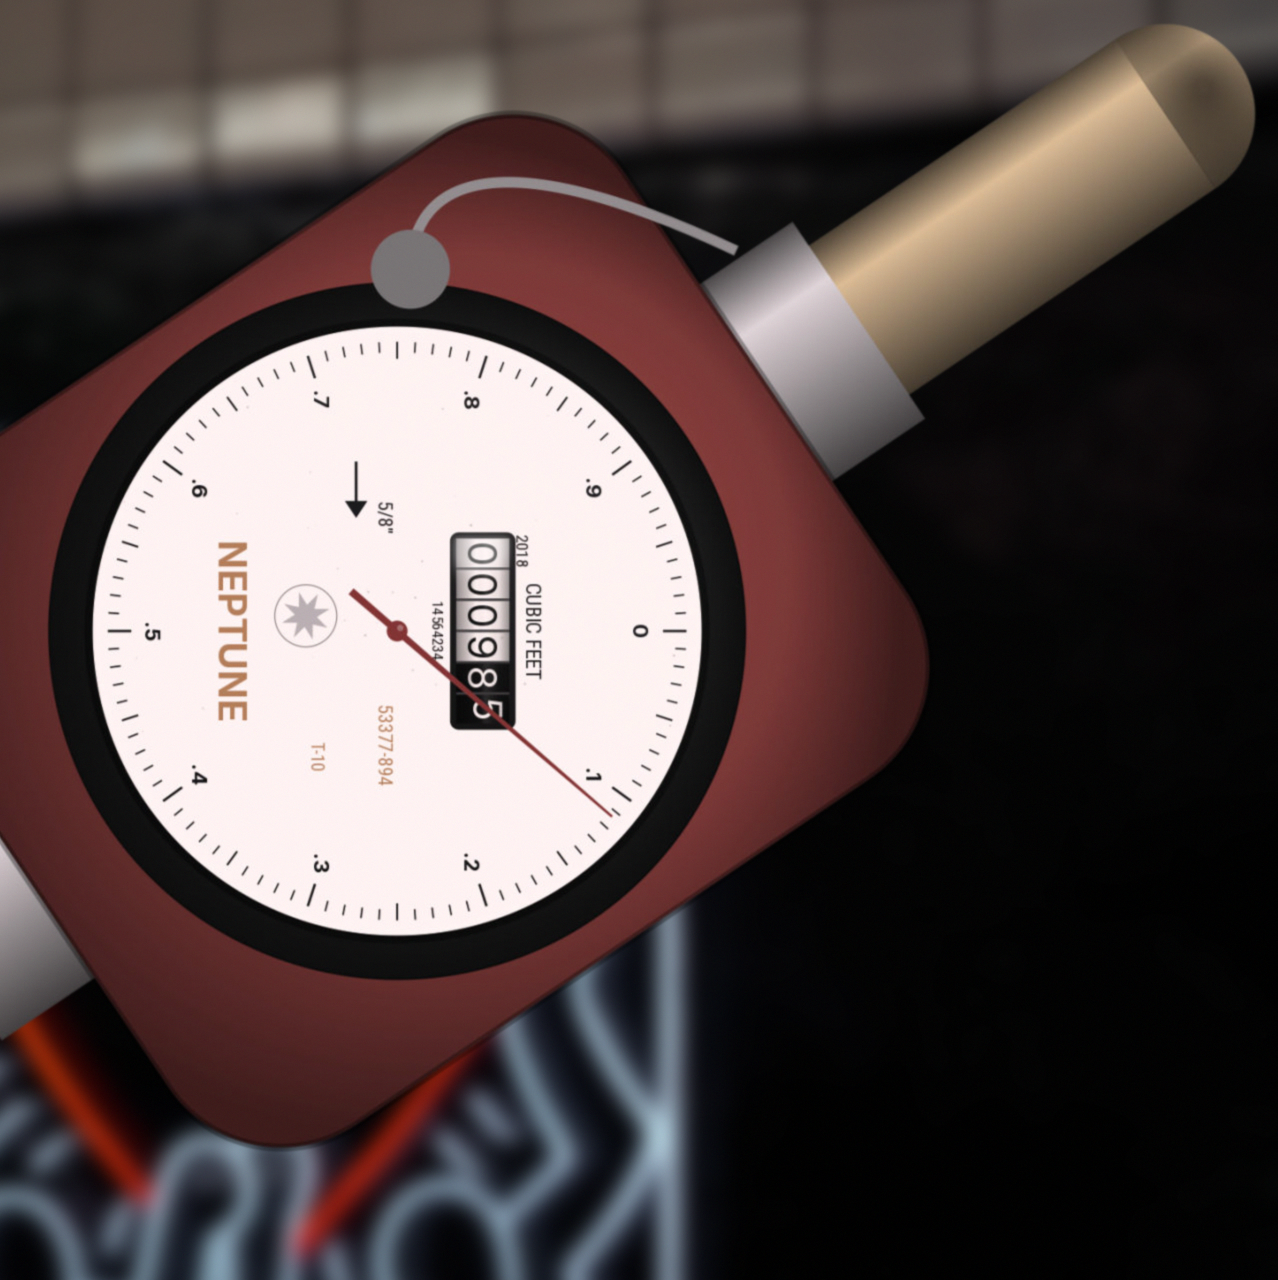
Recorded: 985.11 ft³
